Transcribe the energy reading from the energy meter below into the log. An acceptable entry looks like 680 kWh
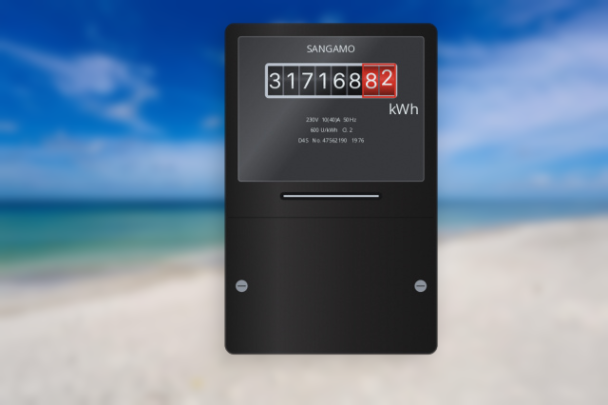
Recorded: 317168.82 kWh
